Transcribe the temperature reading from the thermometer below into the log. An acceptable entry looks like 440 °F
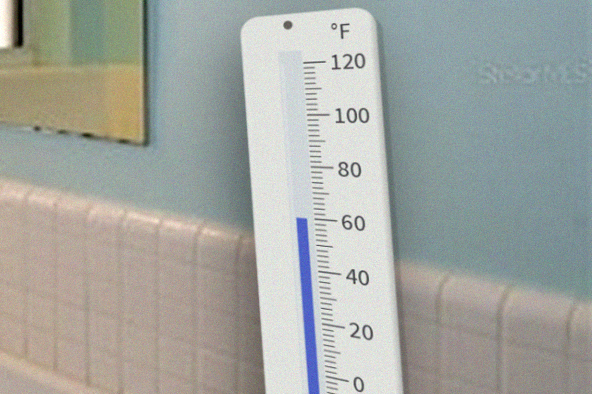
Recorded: 60 °F
